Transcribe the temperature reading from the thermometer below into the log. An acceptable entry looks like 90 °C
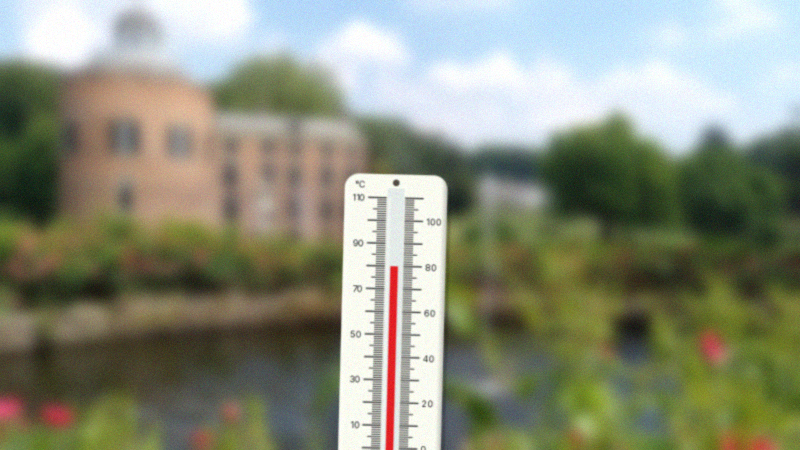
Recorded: 80 °C
